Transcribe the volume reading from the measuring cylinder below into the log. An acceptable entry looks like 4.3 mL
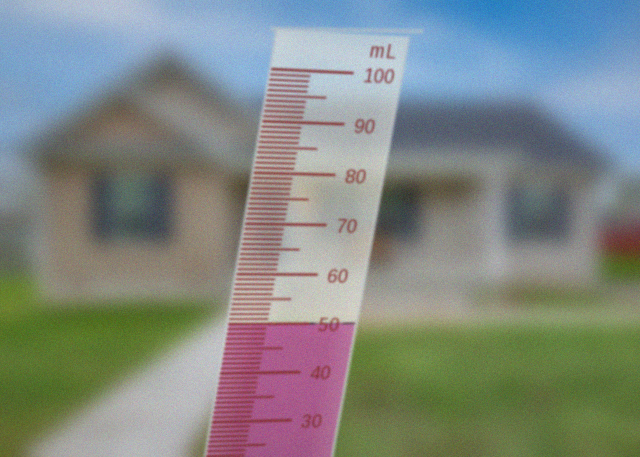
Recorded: 50 mL
